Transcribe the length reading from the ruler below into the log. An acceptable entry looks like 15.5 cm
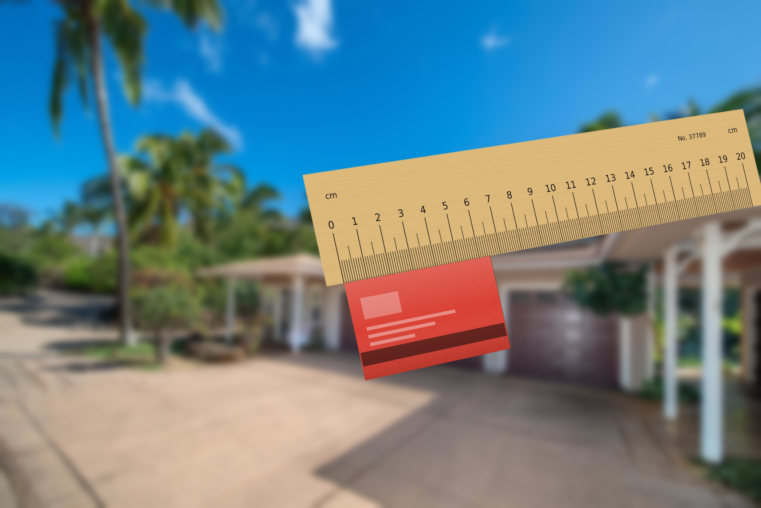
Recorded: 6.5 cm
